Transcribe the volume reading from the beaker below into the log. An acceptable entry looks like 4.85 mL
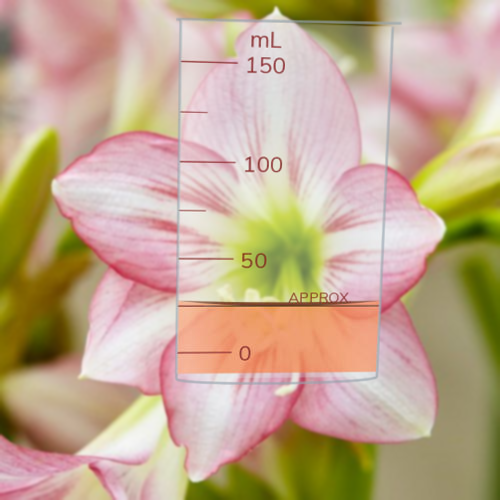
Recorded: 25 mL
